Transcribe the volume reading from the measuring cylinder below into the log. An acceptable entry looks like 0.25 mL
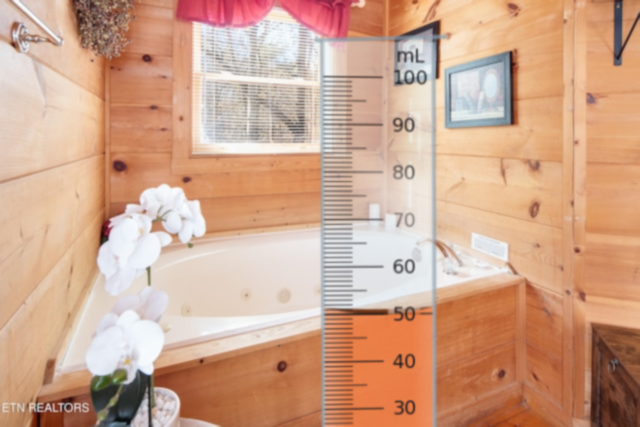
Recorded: 50 mL
